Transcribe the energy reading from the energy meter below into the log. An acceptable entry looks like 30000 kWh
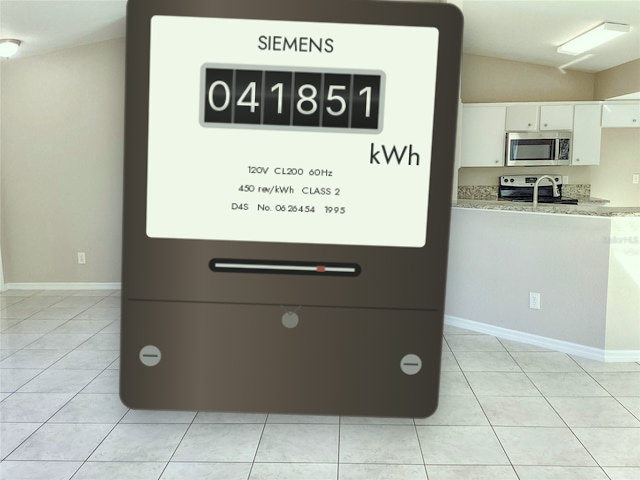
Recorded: 41851 kWh
